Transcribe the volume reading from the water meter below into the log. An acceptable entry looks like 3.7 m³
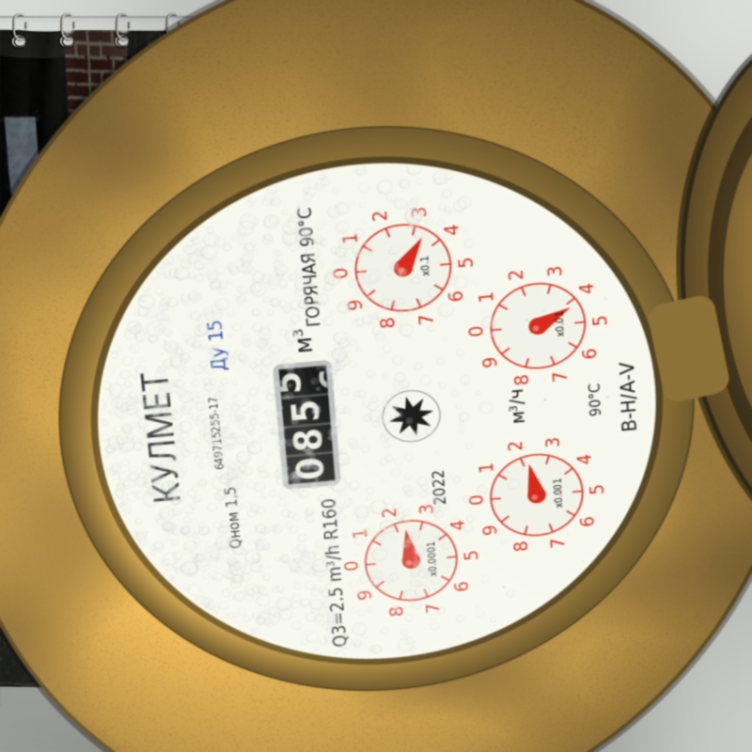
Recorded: 855.3422 m³
